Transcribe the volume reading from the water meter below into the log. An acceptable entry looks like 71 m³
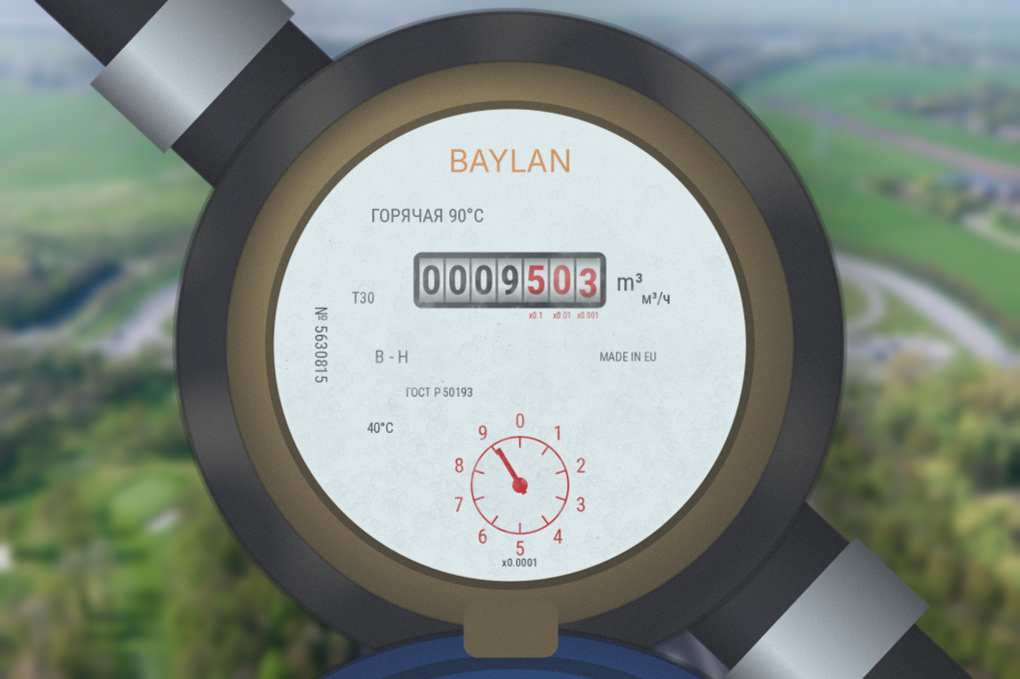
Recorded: 9.5029 m³
